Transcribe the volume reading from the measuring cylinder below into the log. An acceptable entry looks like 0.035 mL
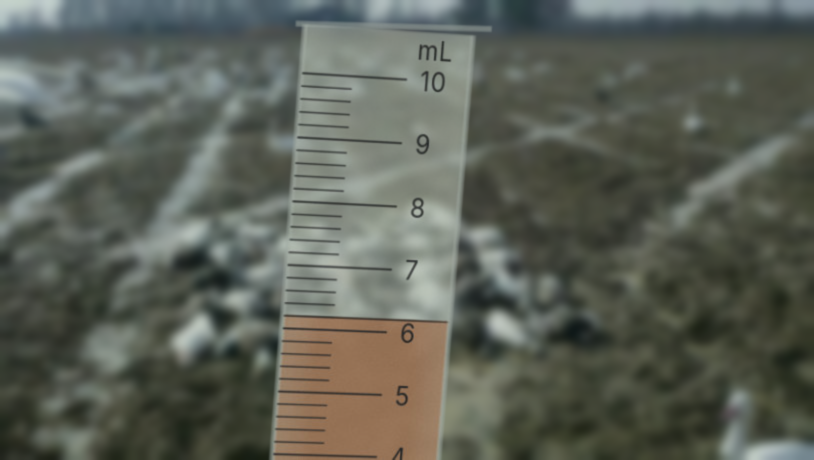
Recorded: 6.2 mL
